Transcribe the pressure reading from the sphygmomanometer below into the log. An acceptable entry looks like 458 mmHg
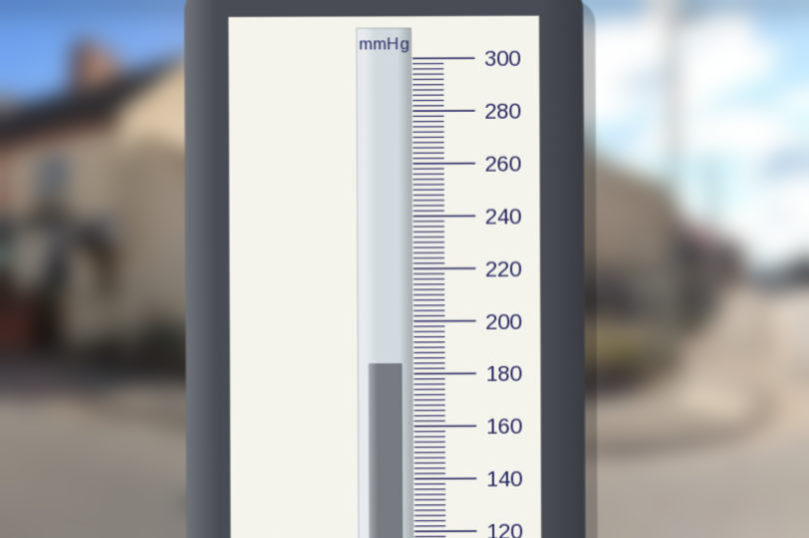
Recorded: 184 mmHg
